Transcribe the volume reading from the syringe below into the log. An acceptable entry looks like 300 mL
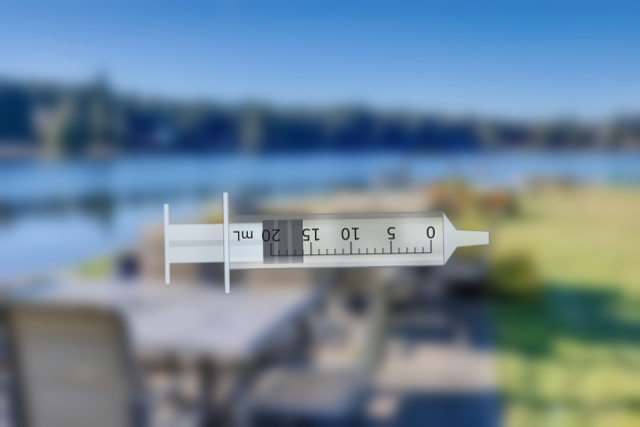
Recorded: 16 mL
